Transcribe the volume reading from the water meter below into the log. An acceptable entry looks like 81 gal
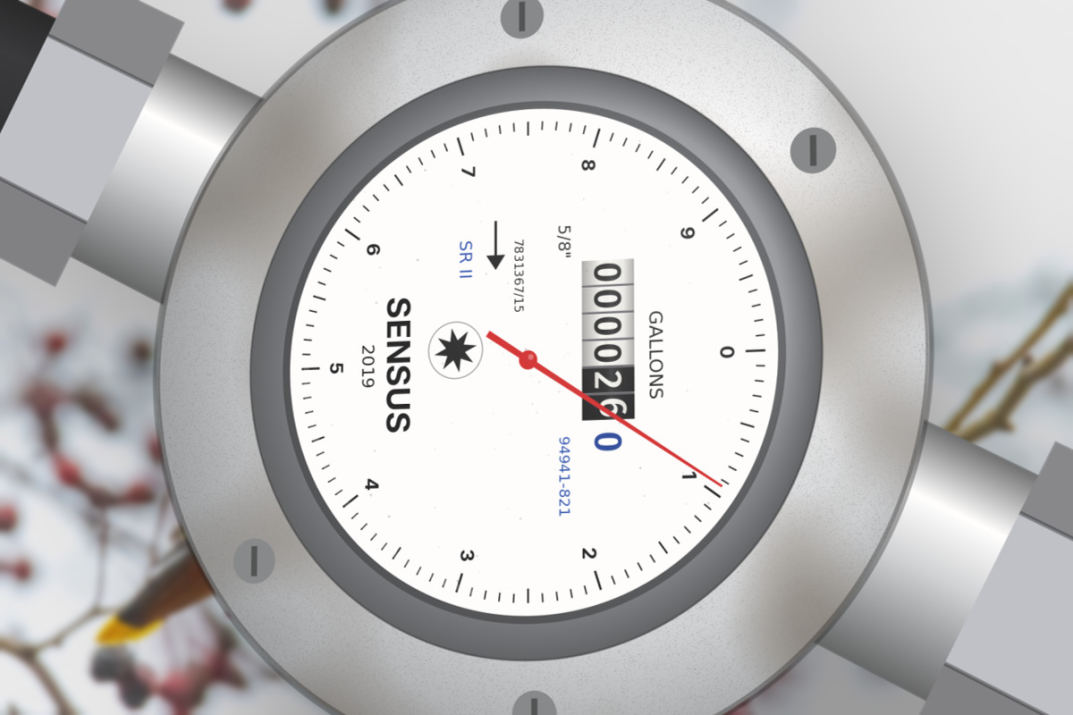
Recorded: 260.9 gal
